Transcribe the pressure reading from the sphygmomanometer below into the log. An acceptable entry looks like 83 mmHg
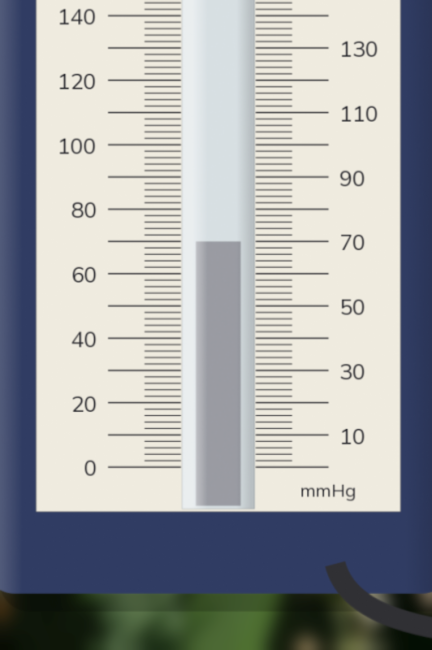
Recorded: 70 mmHg
